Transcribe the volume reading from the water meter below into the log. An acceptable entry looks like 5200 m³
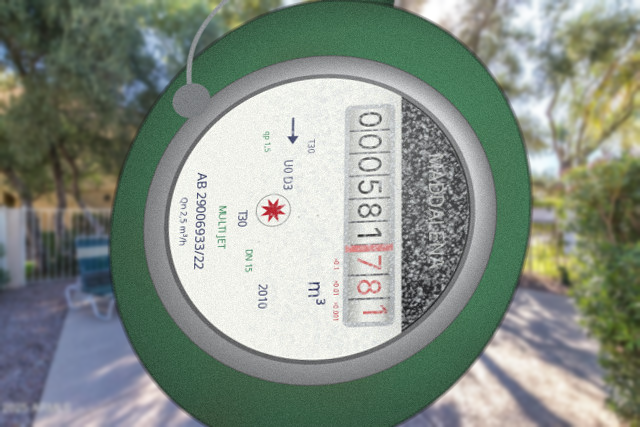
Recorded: 581.781 m³
